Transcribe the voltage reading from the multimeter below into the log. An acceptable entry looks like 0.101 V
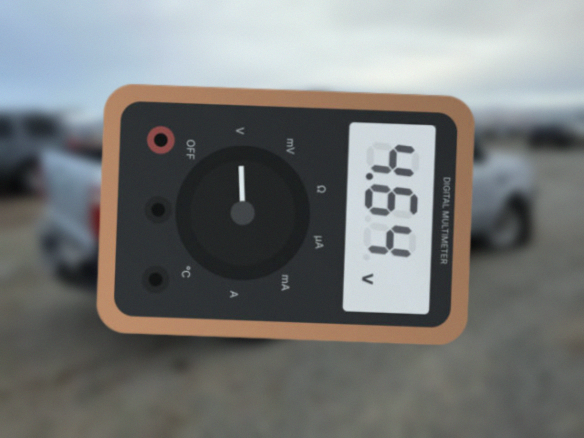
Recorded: 4.64 V
